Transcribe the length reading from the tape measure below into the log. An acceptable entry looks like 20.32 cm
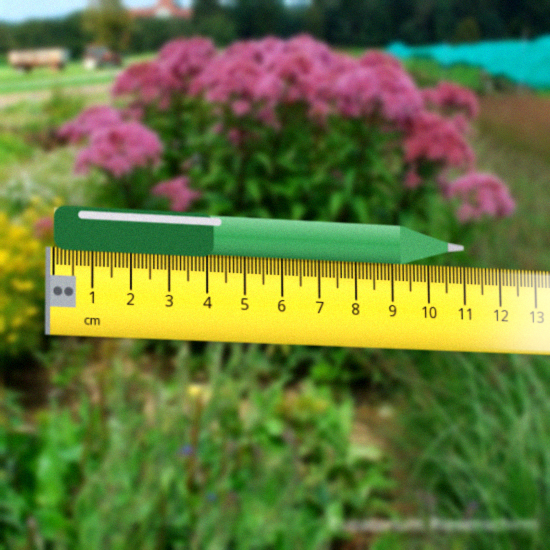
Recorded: 11 cm
